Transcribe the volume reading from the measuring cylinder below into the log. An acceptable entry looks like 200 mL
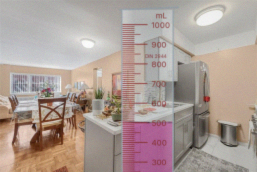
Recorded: 500 mL
